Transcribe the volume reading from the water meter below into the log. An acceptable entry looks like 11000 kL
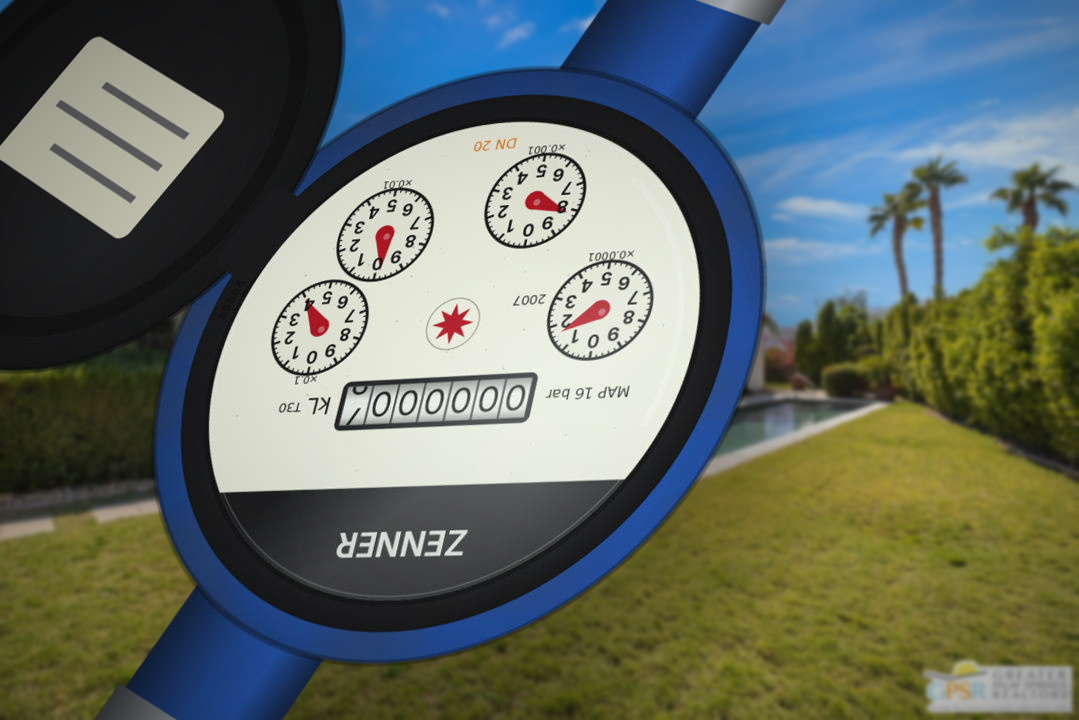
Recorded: 7.3981 kL
